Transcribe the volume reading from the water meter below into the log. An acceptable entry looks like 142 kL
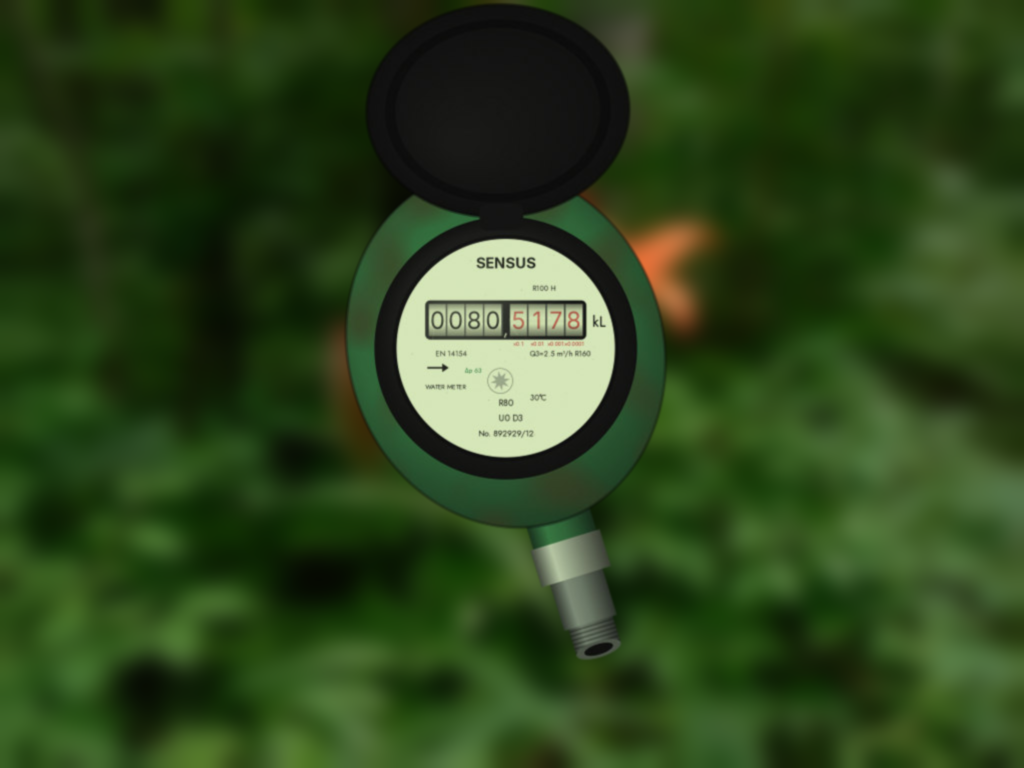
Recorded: 80.5178 kL
